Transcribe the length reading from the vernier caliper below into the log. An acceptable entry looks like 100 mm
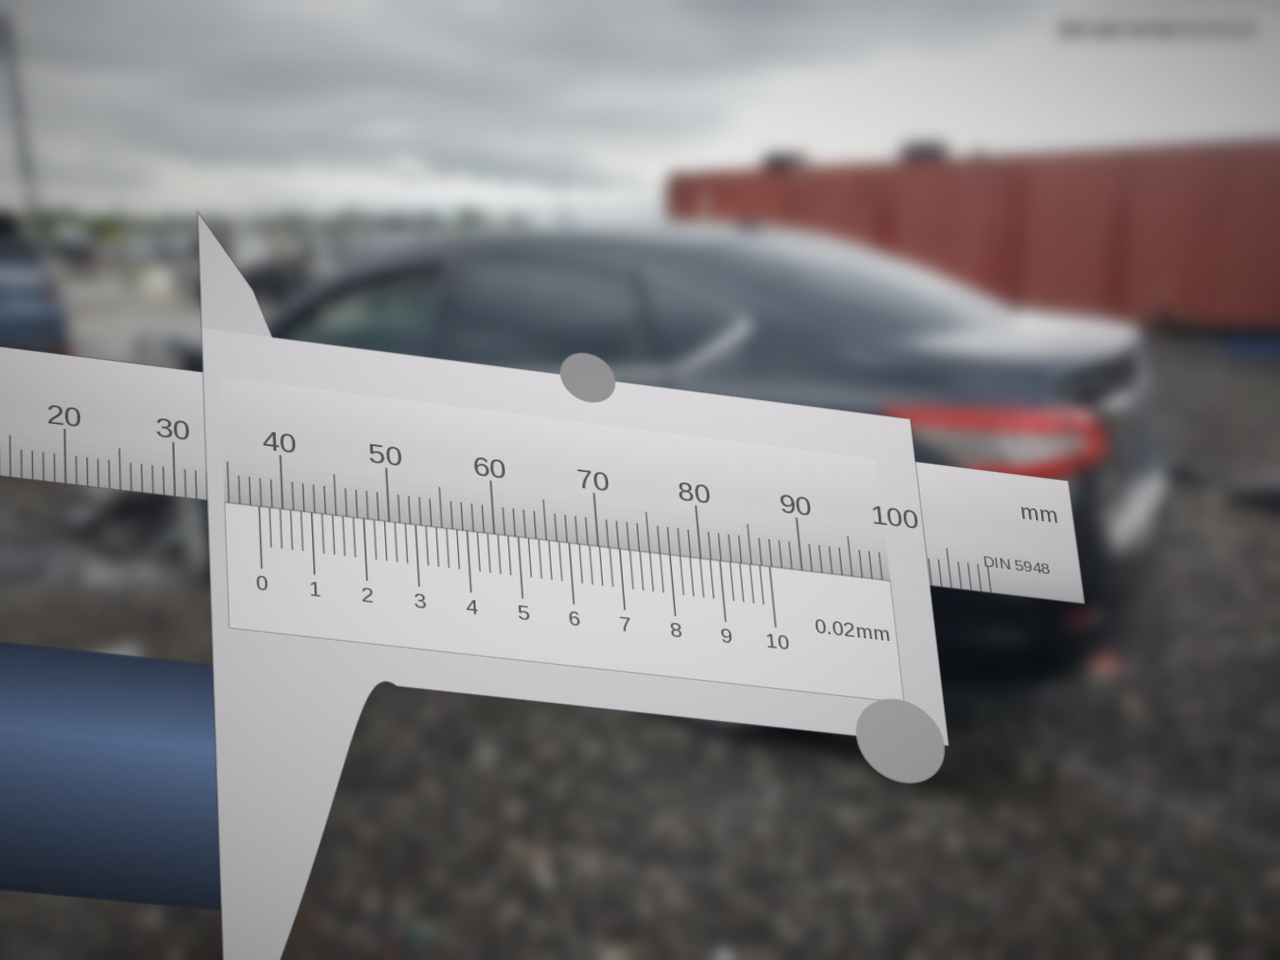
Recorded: 37.8 mm
